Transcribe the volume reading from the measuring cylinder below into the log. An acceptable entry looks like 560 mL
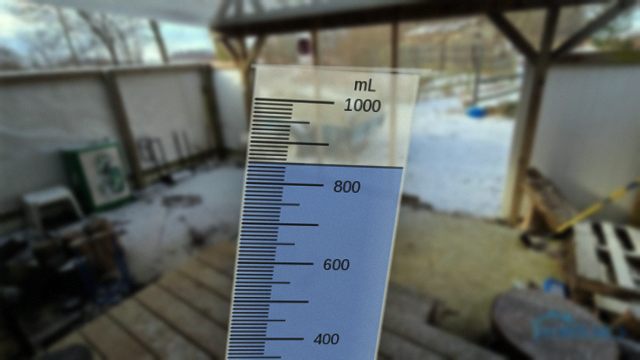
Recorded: 850 mL
